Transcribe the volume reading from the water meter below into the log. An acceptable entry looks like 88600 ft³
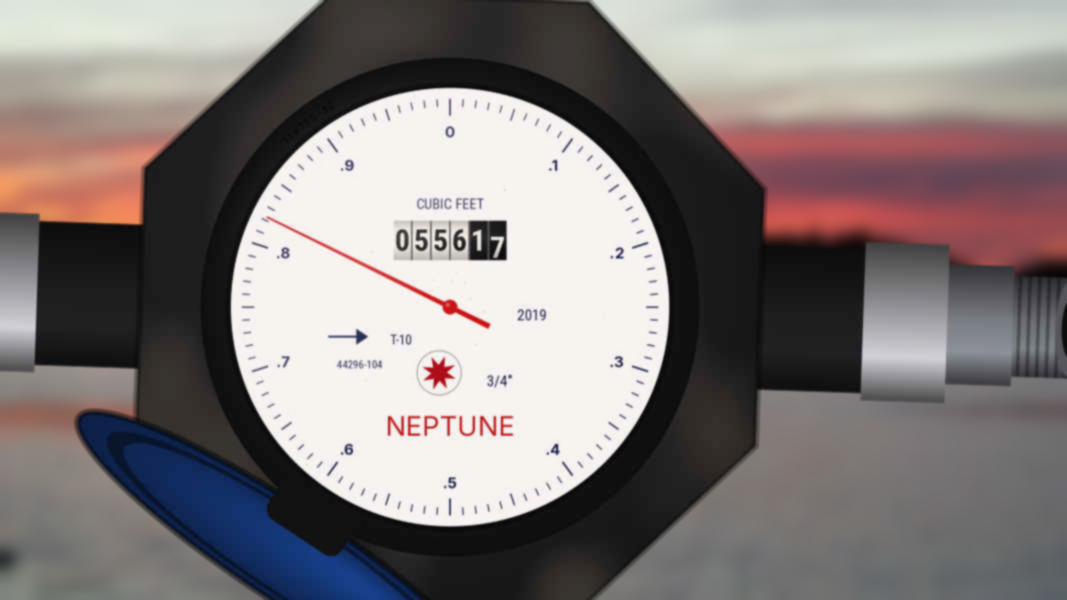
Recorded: 55616.82 ft³
